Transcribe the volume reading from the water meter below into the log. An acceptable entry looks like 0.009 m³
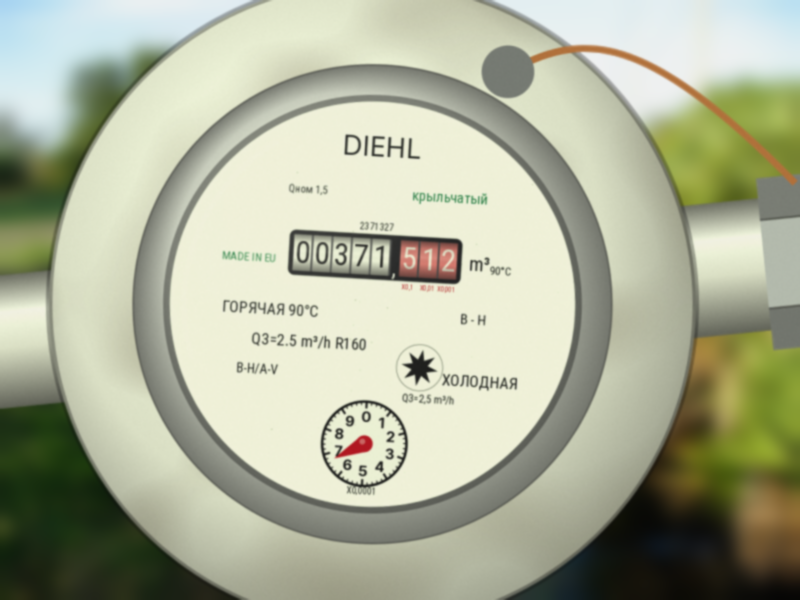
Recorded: 371.5126 m³
